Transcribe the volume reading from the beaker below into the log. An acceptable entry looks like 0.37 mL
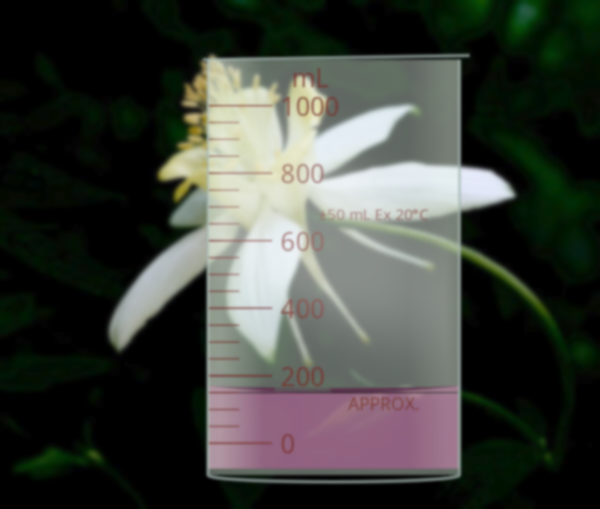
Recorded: 150 mL
